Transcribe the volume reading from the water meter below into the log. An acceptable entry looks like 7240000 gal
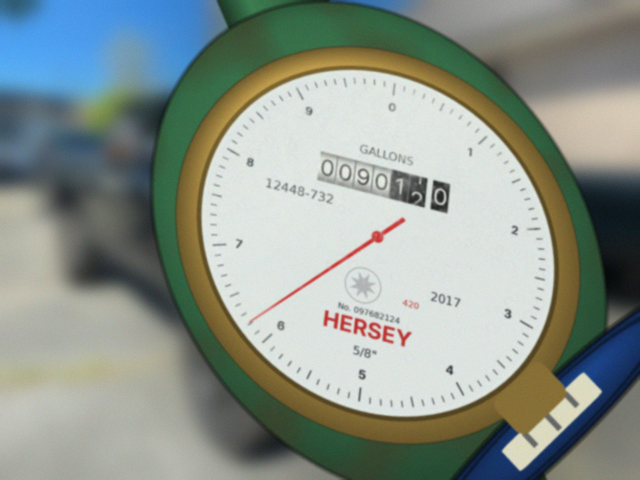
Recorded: 90116.2 gal
